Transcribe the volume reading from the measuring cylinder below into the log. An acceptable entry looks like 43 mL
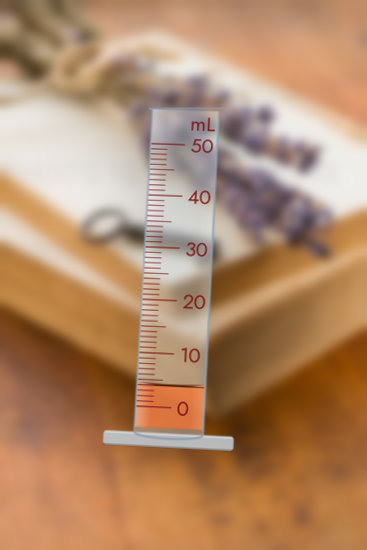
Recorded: 4 mL
